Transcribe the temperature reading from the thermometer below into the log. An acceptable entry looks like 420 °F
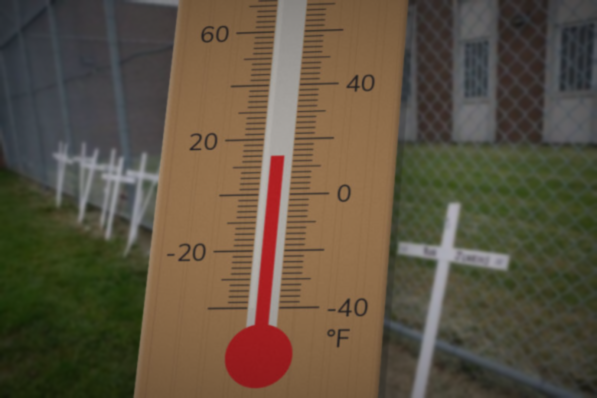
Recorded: 14 °F
